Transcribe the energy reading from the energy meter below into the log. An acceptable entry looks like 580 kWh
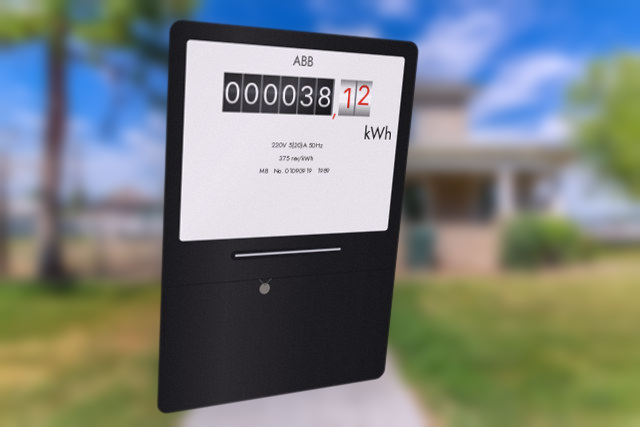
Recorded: 38.12 kWh
